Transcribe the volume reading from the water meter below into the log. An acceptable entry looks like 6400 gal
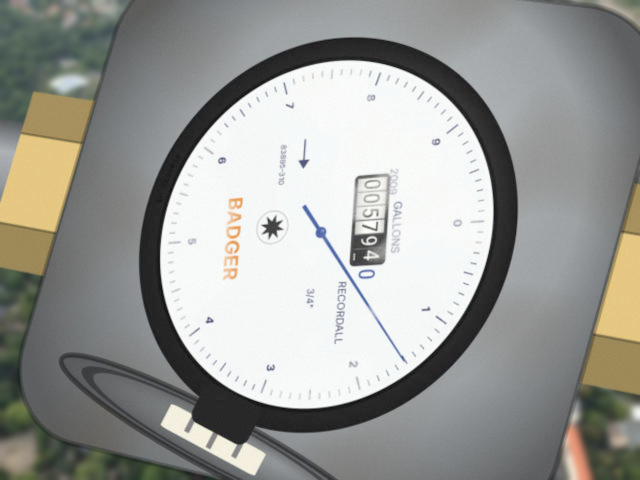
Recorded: 57941.5 gal
